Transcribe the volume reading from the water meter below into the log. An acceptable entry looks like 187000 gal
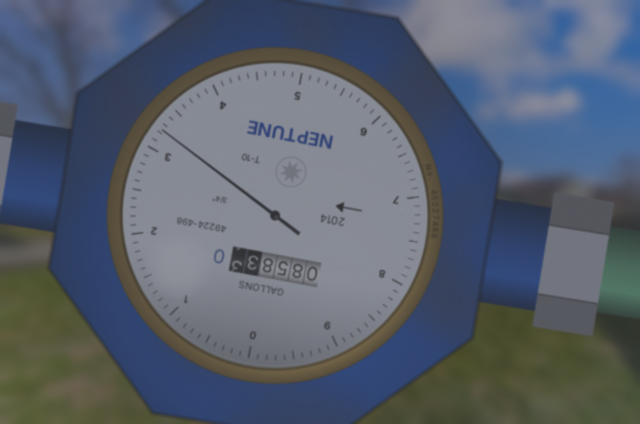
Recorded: 858333.2 gal
